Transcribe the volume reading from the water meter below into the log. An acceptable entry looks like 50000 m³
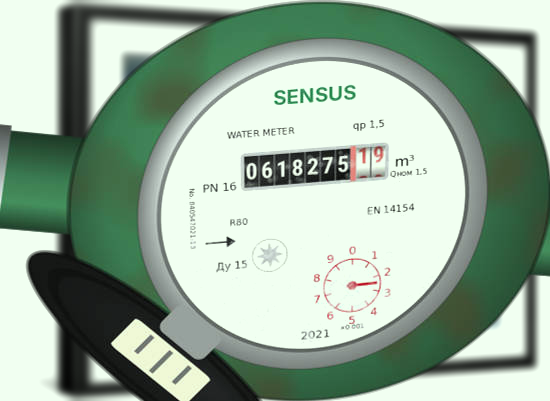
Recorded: 618275.192 m³
